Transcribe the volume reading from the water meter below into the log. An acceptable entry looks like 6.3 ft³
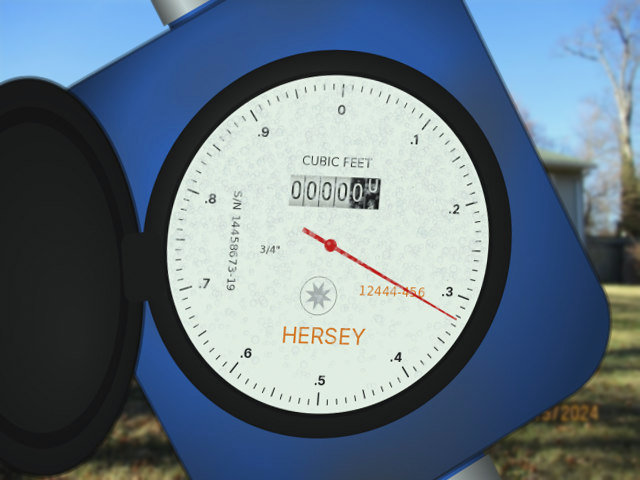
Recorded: 0.32 ft³
